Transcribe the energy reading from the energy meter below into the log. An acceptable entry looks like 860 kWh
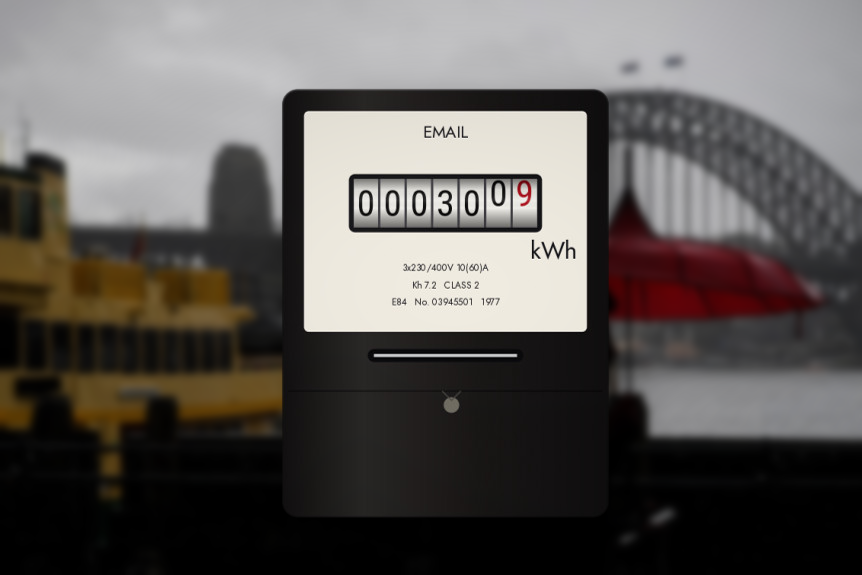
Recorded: 300.9 kWh
